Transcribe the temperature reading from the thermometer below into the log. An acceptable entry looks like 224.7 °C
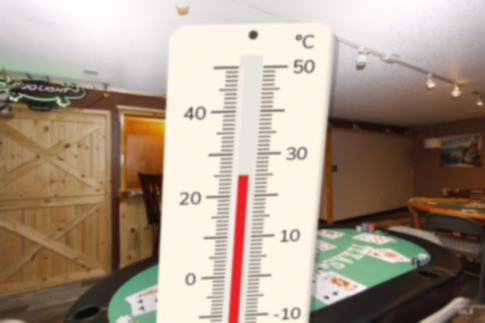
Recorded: 25 °C
